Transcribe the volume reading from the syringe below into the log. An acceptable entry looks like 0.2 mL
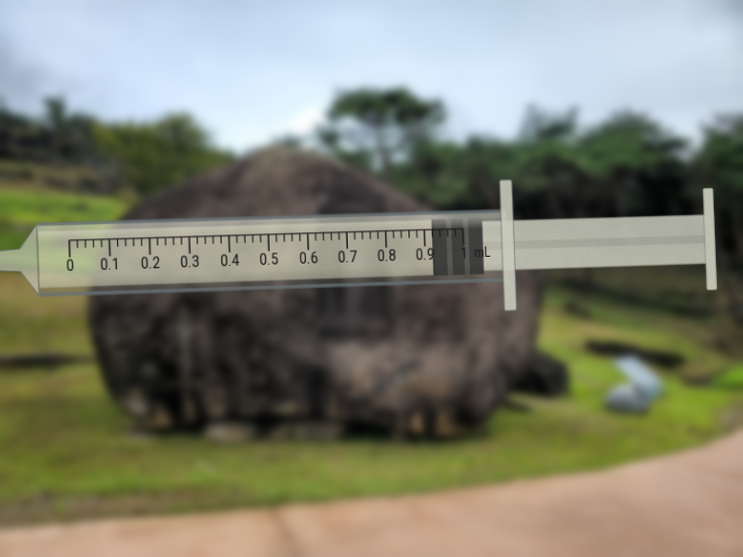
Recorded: 0.92 mL
